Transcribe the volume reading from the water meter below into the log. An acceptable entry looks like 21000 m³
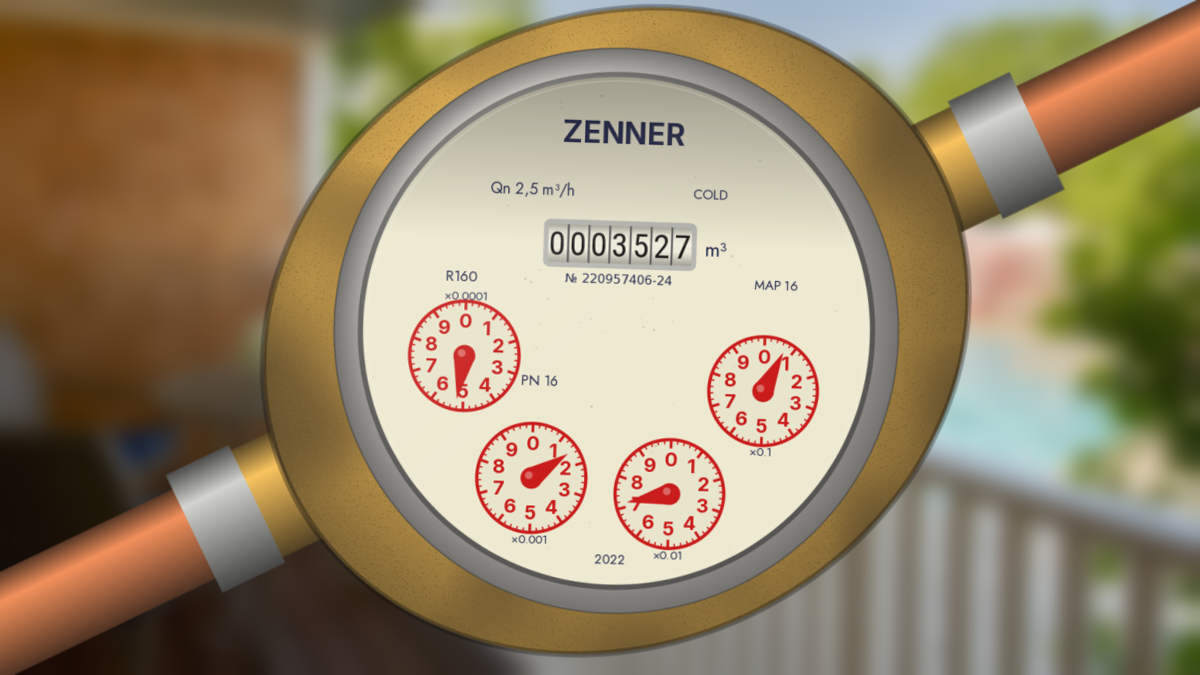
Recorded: 3527.0715 m³
